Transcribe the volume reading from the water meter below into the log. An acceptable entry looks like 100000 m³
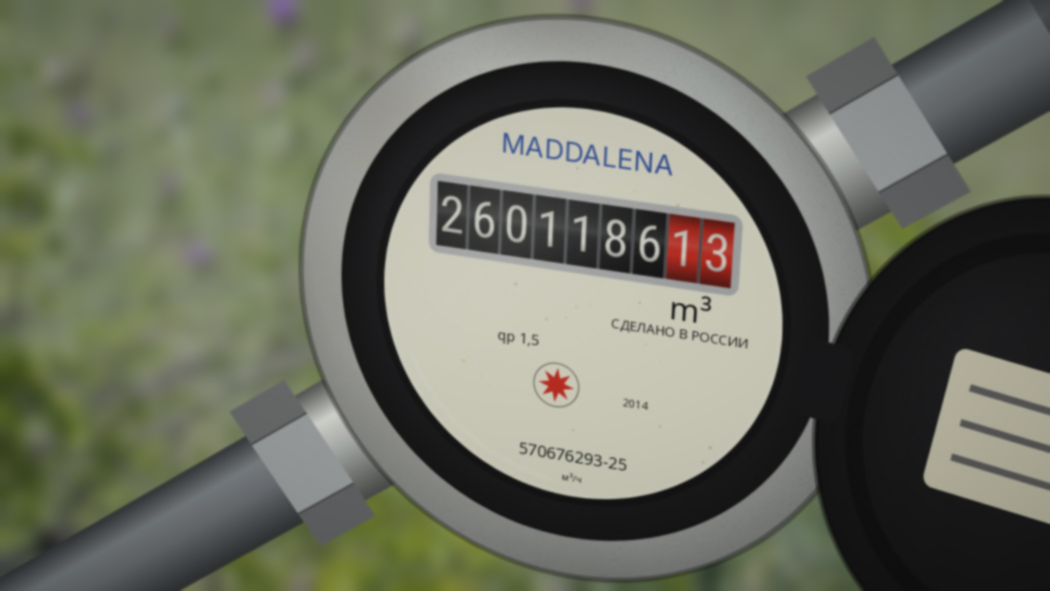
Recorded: 2601186.13 m³
